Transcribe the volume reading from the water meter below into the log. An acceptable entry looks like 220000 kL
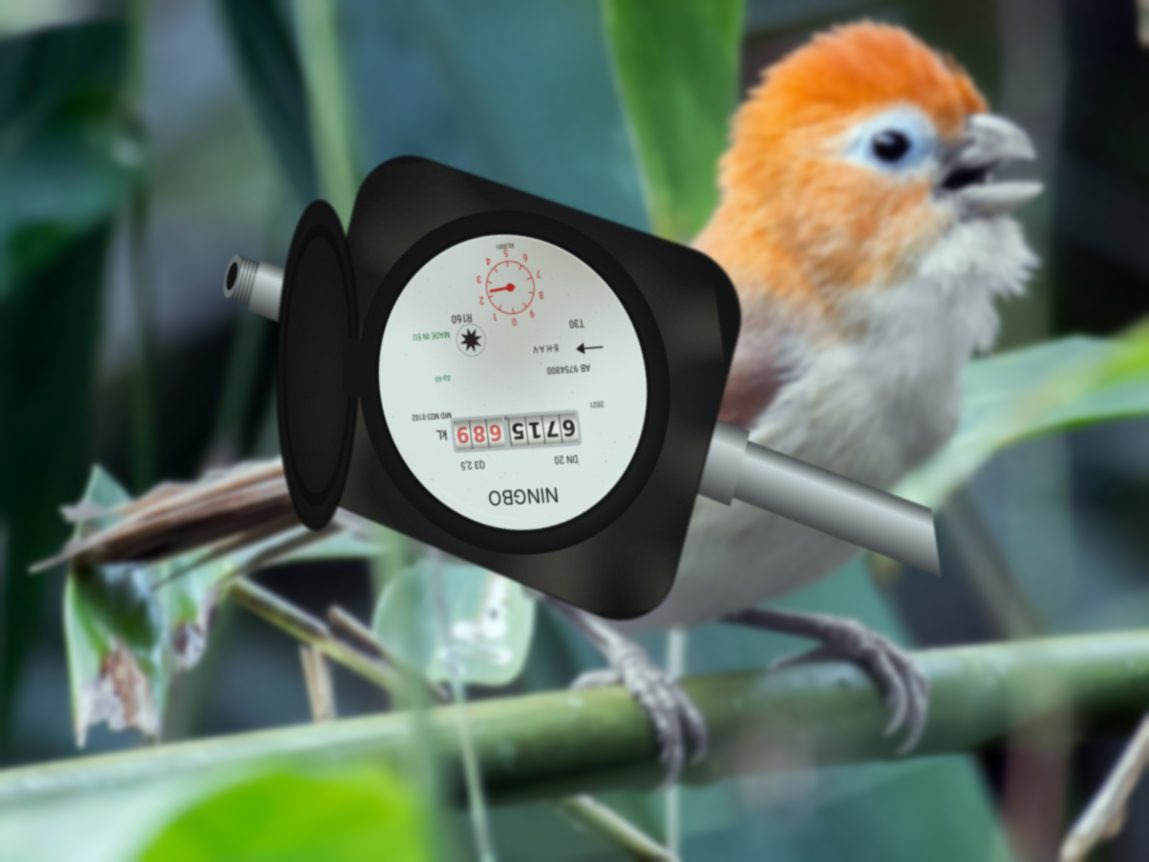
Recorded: 6715.6892 kL
